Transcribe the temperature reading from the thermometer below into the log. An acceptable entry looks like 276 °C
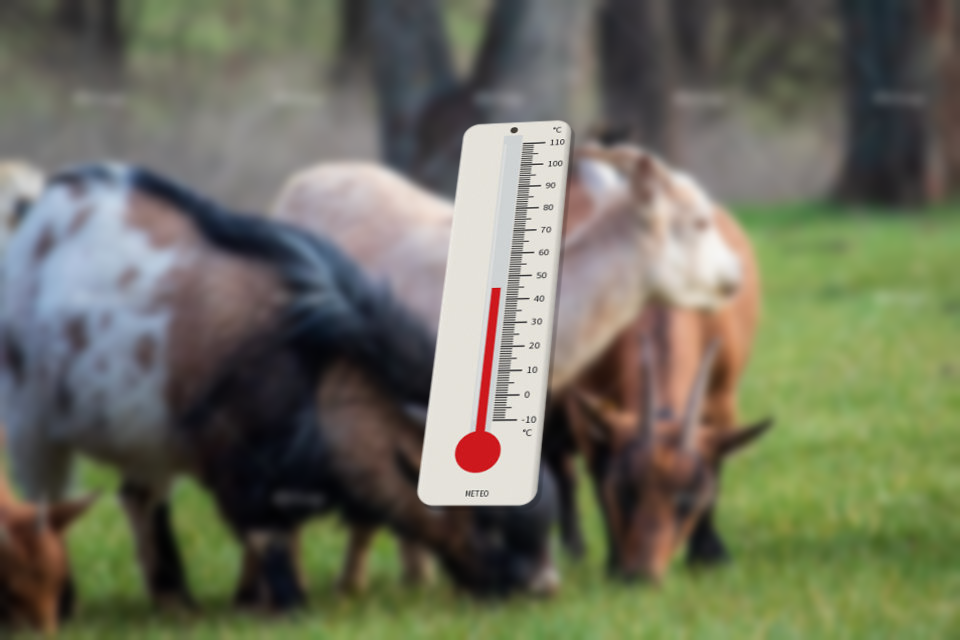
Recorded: 45 °C
